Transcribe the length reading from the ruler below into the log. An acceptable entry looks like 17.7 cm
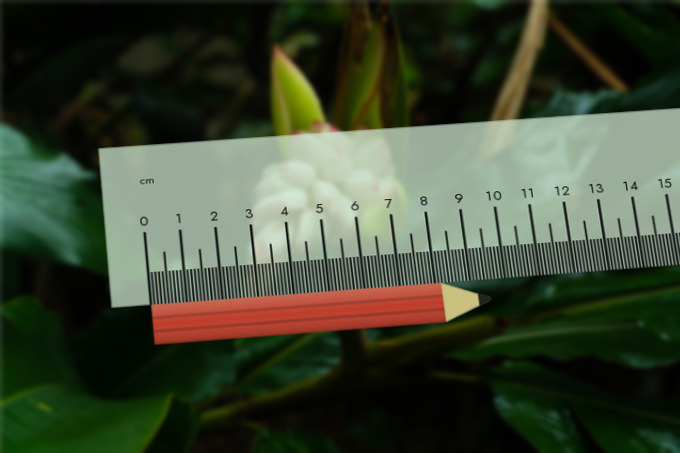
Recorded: 9.5 cm
